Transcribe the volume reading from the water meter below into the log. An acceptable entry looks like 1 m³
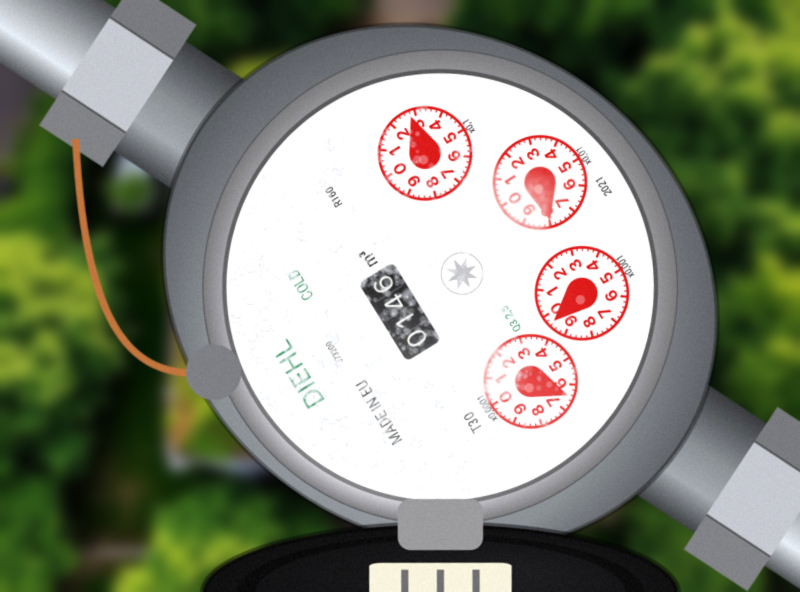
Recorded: 146.2796 m³
